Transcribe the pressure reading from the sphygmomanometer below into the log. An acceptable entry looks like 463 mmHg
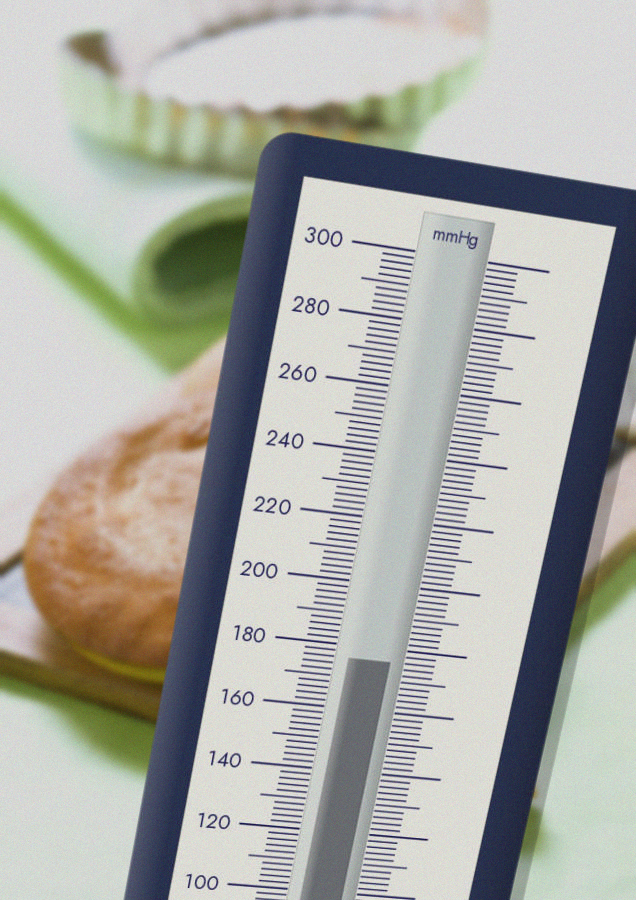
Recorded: 176 mmHg
